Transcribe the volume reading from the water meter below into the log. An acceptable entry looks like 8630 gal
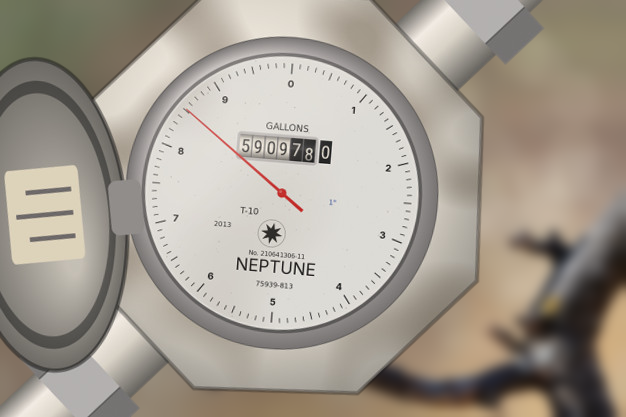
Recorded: 5909778.5 gal
